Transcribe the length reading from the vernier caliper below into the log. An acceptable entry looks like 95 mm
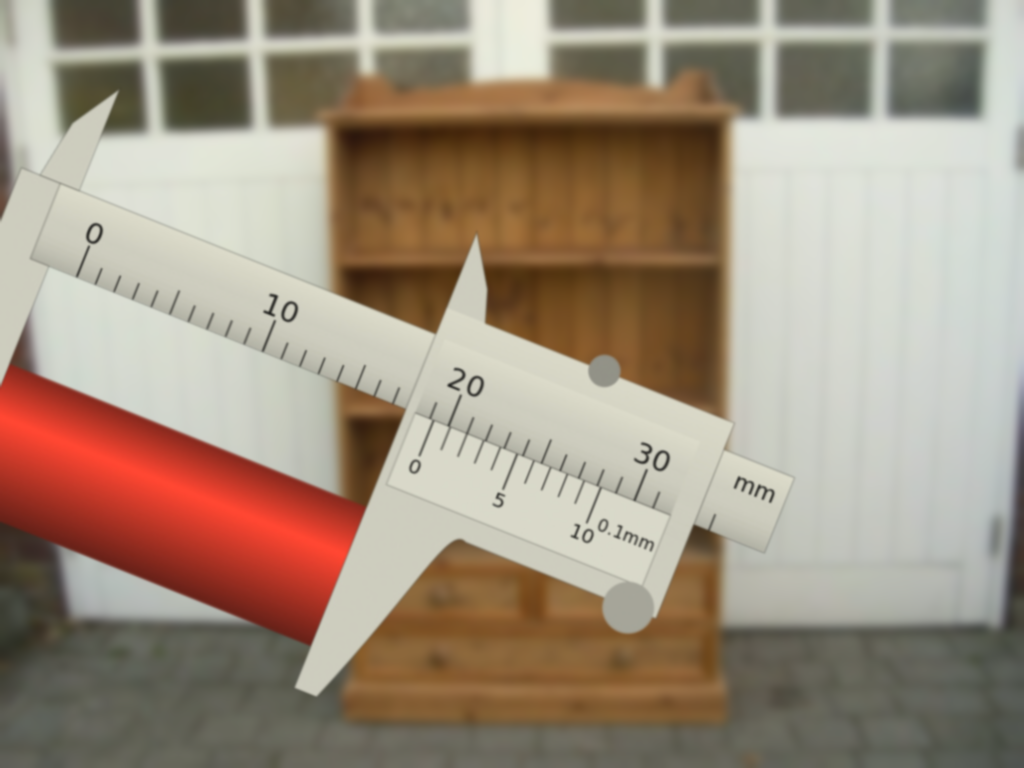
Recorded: 19.2 mm
